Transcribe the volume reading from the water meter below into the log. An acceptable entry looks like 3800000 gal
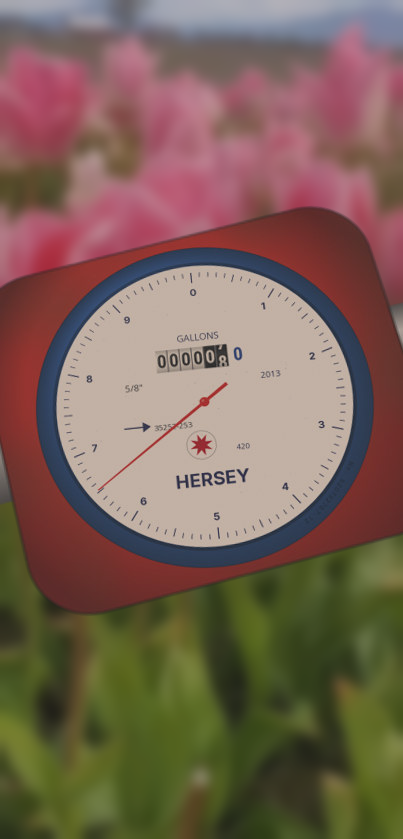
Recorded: 76.5 gal
